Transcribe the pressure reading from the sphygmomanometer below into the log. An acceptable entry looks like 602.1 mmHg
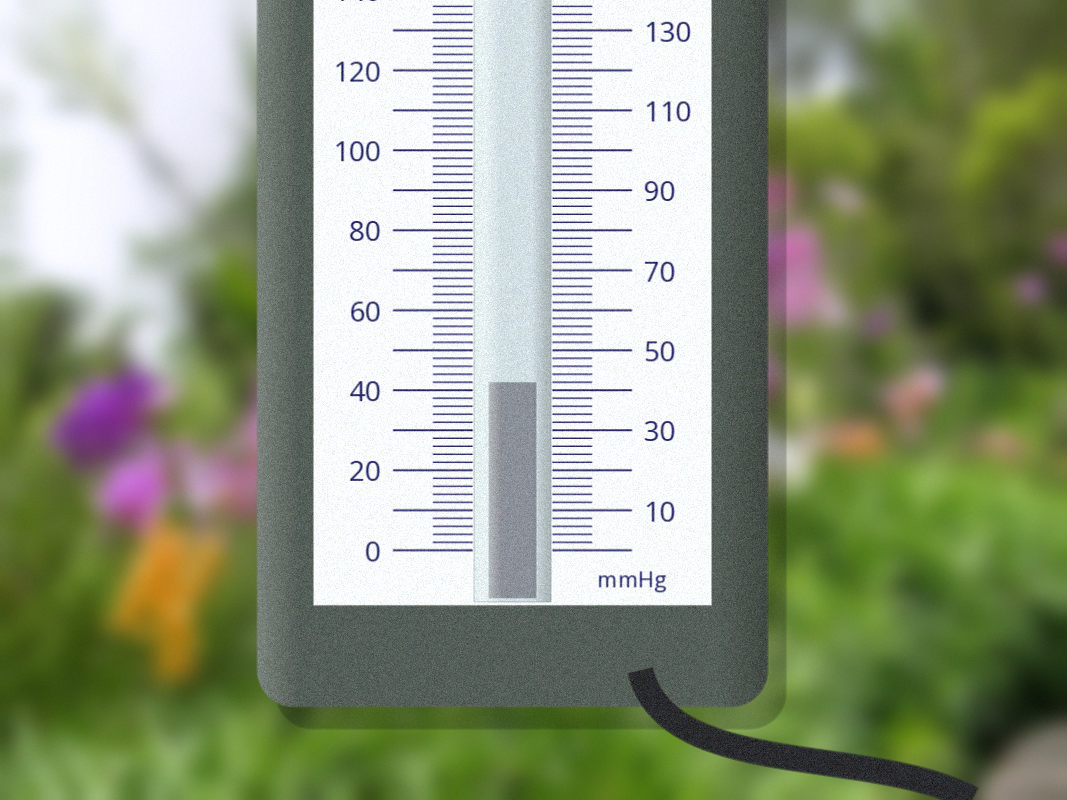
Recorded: 42 mmHg
